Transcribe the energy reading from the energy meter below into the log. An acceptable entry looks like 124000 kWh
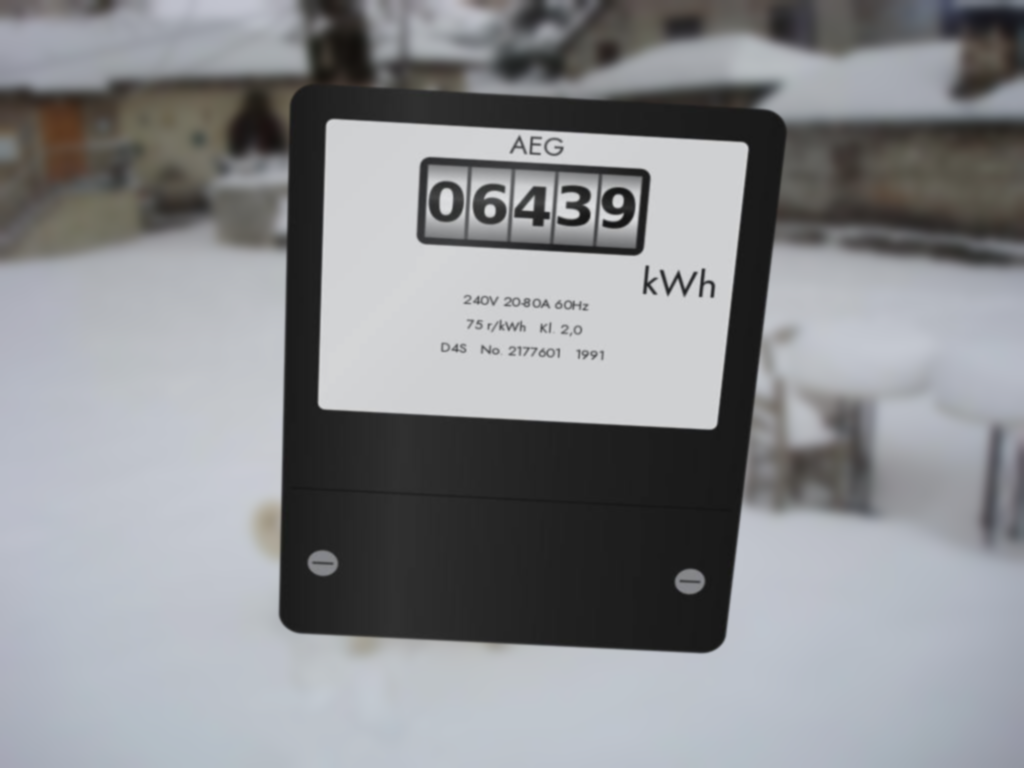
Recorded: 6439 kWh
